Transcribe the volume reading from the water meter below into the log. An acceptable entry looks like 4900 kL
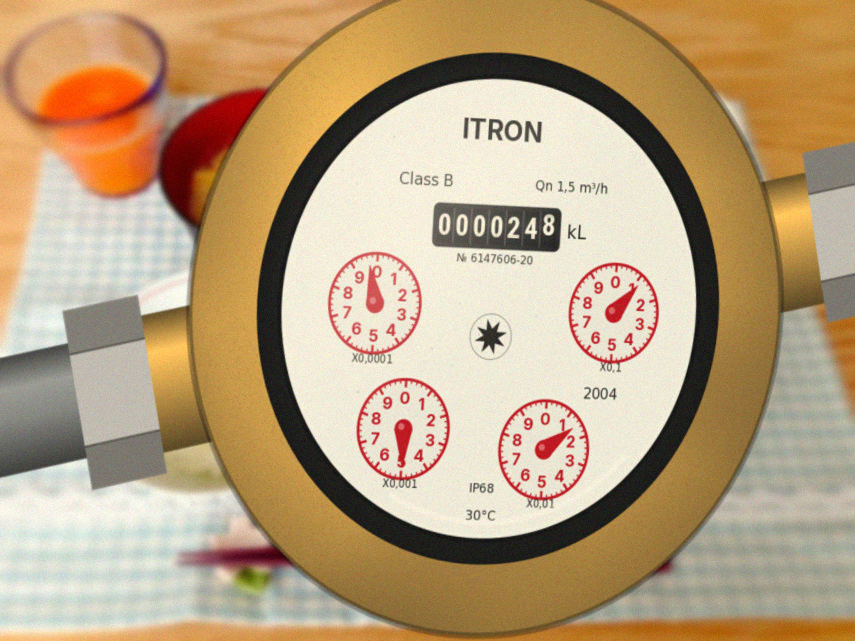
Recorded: 248.1149 kL
